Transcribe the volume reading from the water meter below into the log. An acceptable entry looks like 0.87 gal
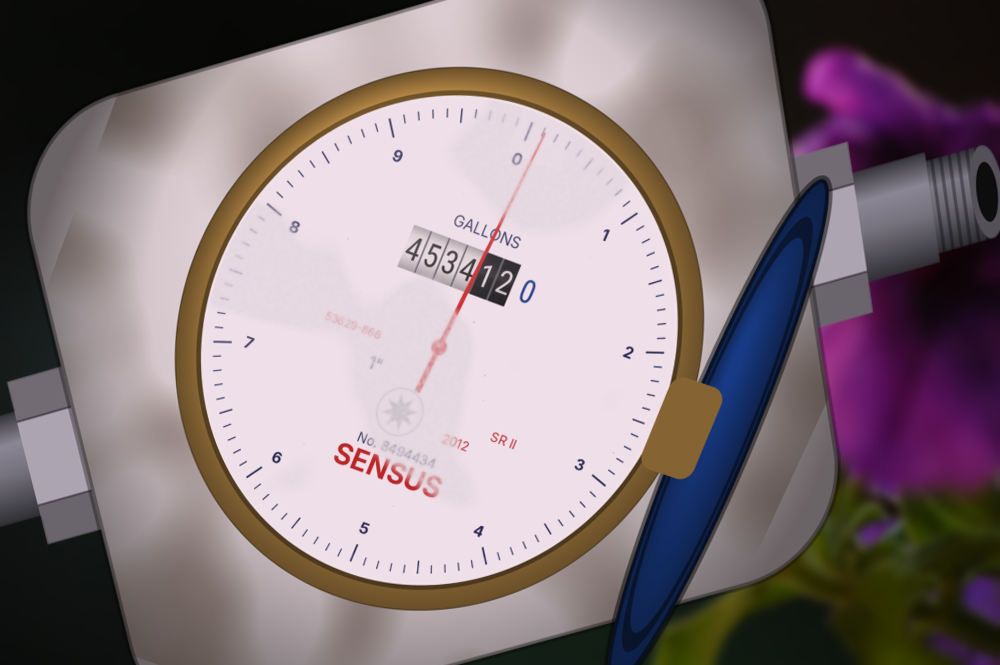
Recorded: 4534120.1 gal
